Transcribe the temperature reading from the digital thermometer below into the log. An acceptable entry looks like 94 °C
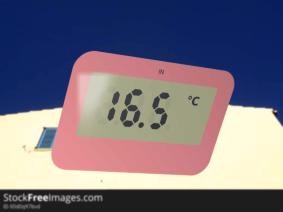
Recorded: 16.5 °C
